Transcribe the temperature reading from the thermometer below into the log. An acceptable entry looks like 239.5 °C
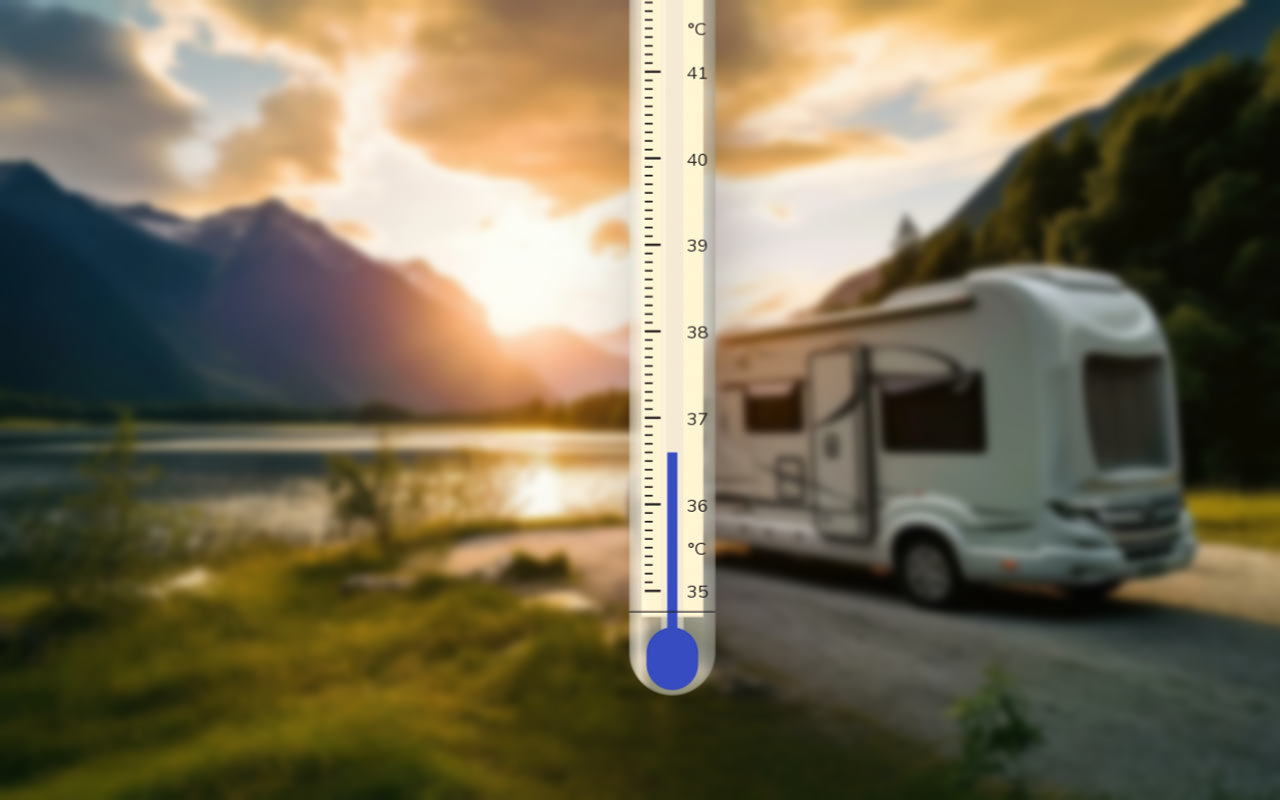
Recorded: 36.6 °C
